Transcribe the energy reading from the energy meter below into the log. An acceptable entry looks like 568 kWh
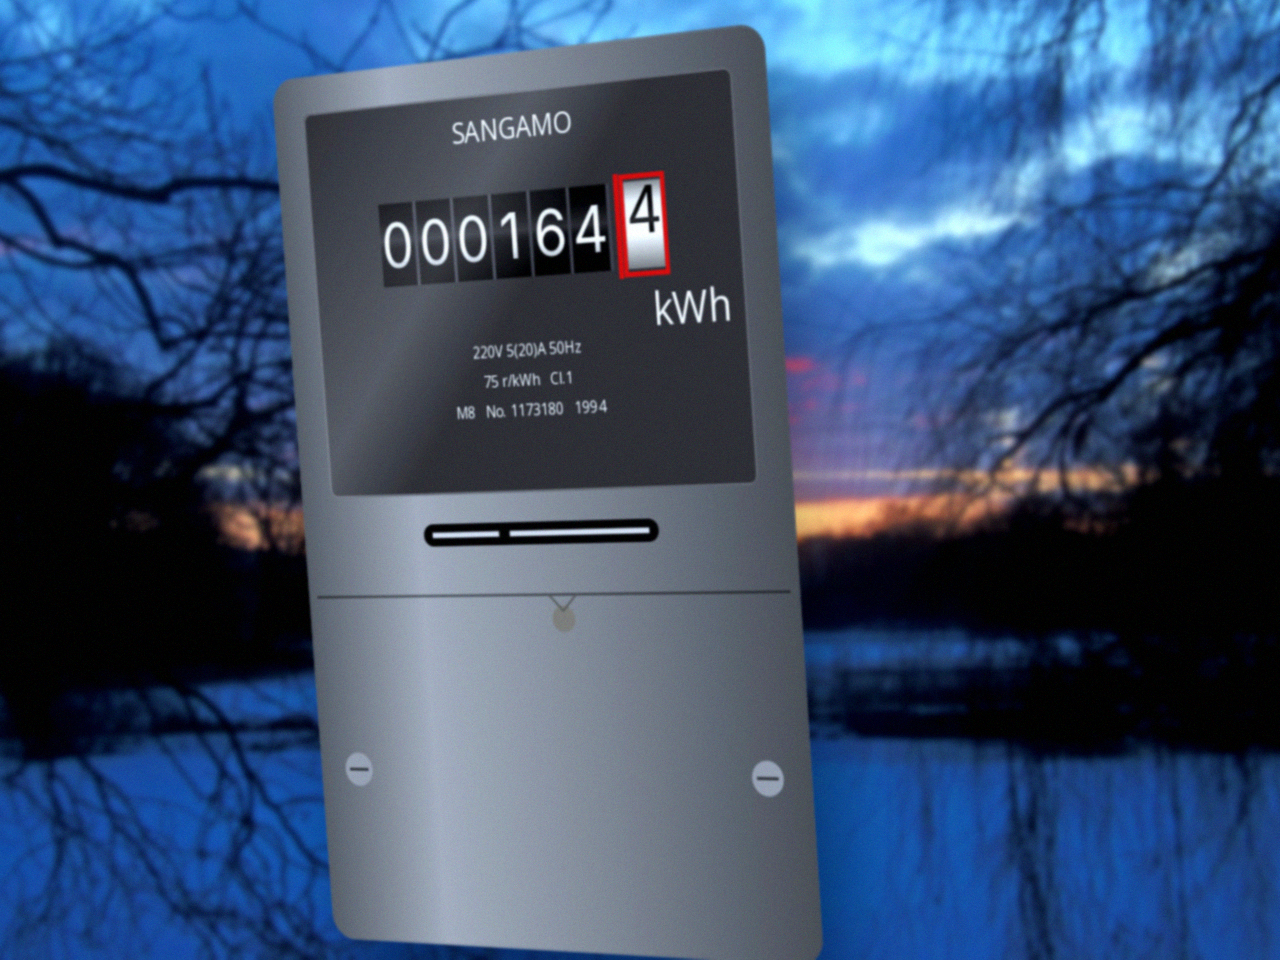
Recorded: 164.4 kWh
